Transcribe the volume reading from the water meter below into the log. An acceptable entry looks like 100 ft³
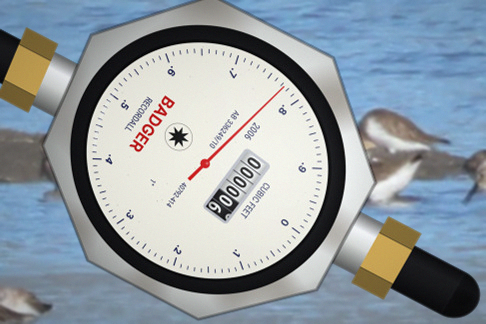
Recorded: 5.77 ft³
